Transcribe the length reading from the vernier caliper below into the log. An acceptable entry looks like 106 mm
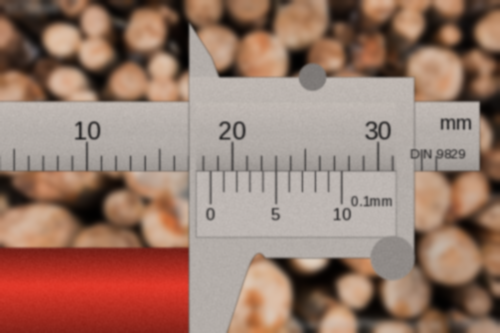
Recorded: 18.5 mm
